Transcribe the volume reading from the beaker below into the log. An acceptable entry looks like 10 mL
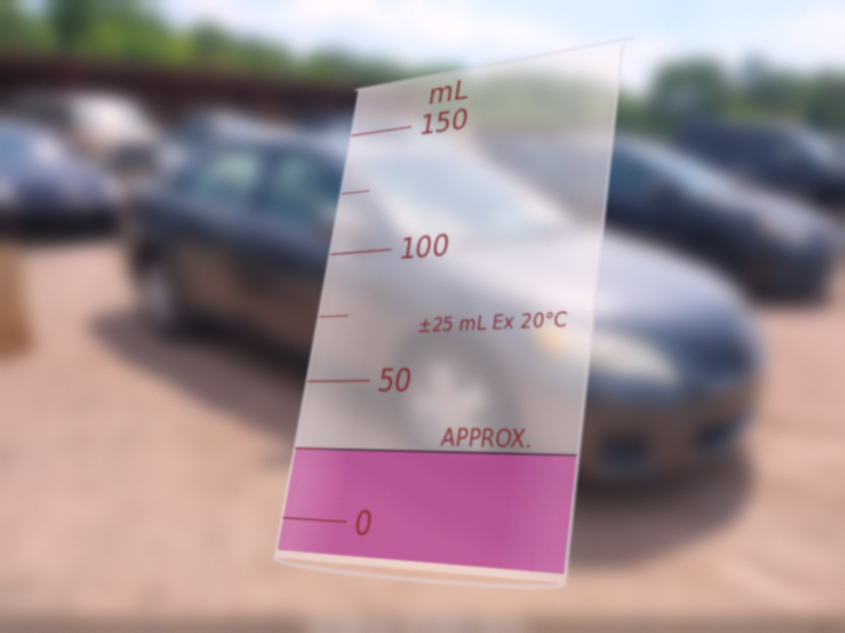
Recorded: 25 mL
